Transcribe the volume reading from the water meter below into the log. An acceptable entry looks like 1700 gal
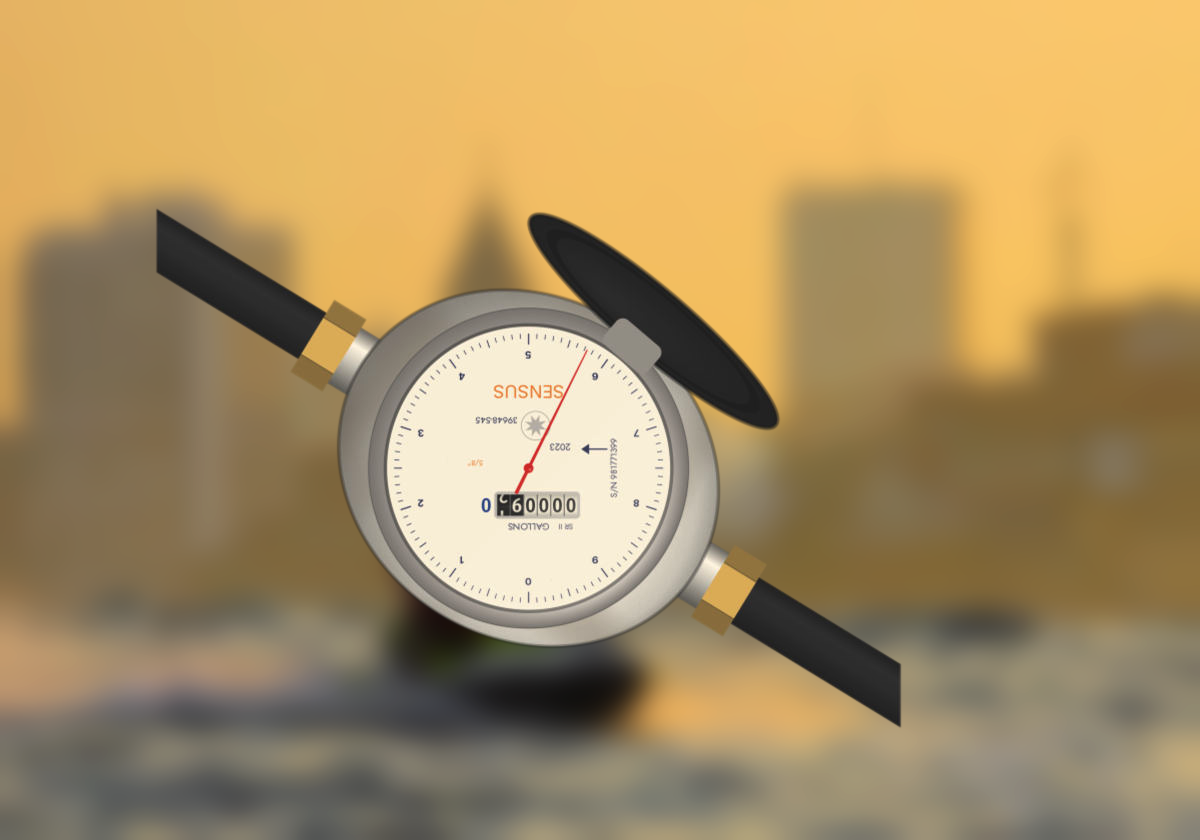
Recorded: 915.7 gal
